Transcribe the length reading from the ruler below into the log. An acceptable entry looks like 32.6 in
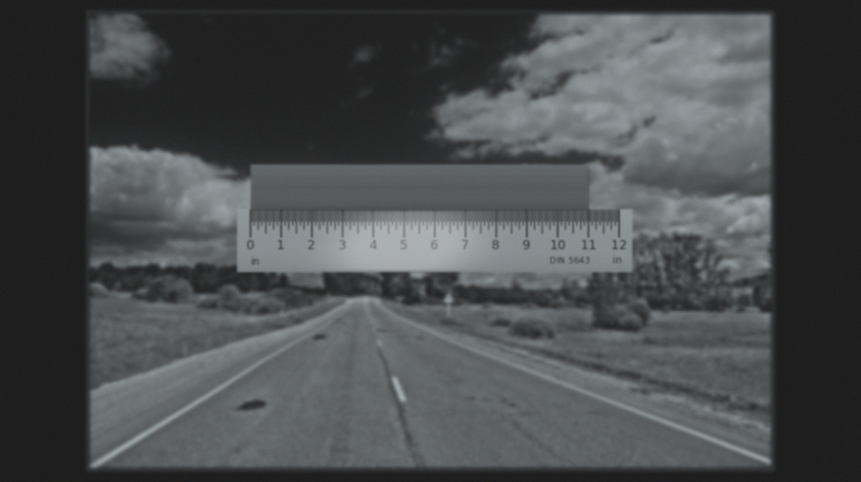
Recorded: 11 in
